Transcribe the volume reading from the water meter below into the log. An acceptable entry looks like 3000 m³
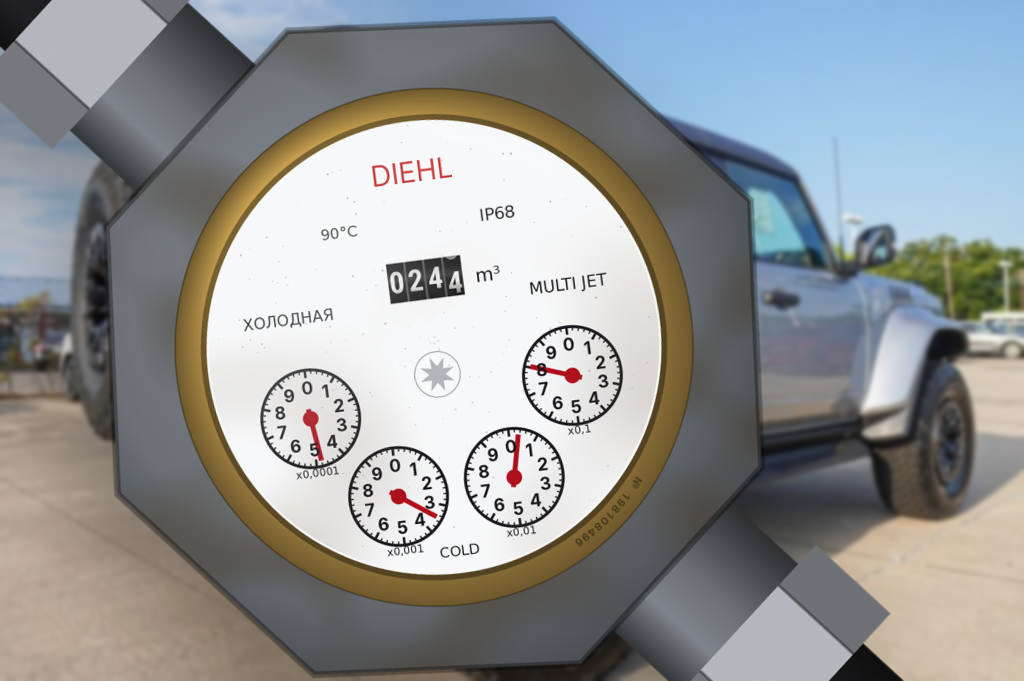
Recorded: 243.8034 m³
